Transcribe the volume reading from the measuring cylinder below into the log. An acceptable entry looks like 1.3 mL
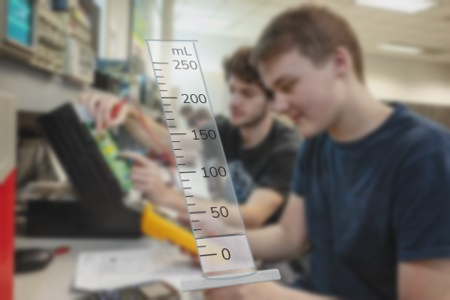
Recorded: 20 mL
